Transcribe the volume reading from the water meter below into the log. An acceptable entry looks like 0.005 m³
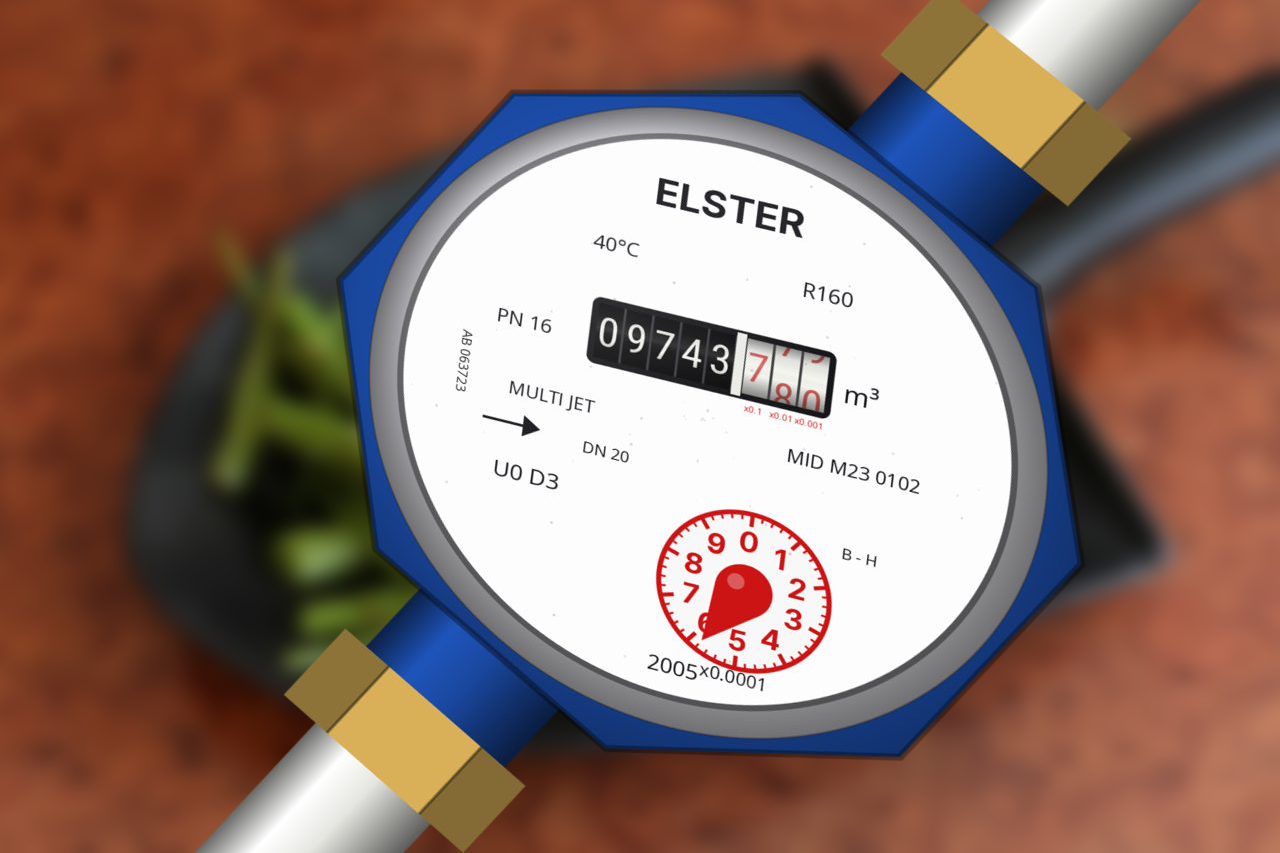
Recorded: 9743.7795 m³
